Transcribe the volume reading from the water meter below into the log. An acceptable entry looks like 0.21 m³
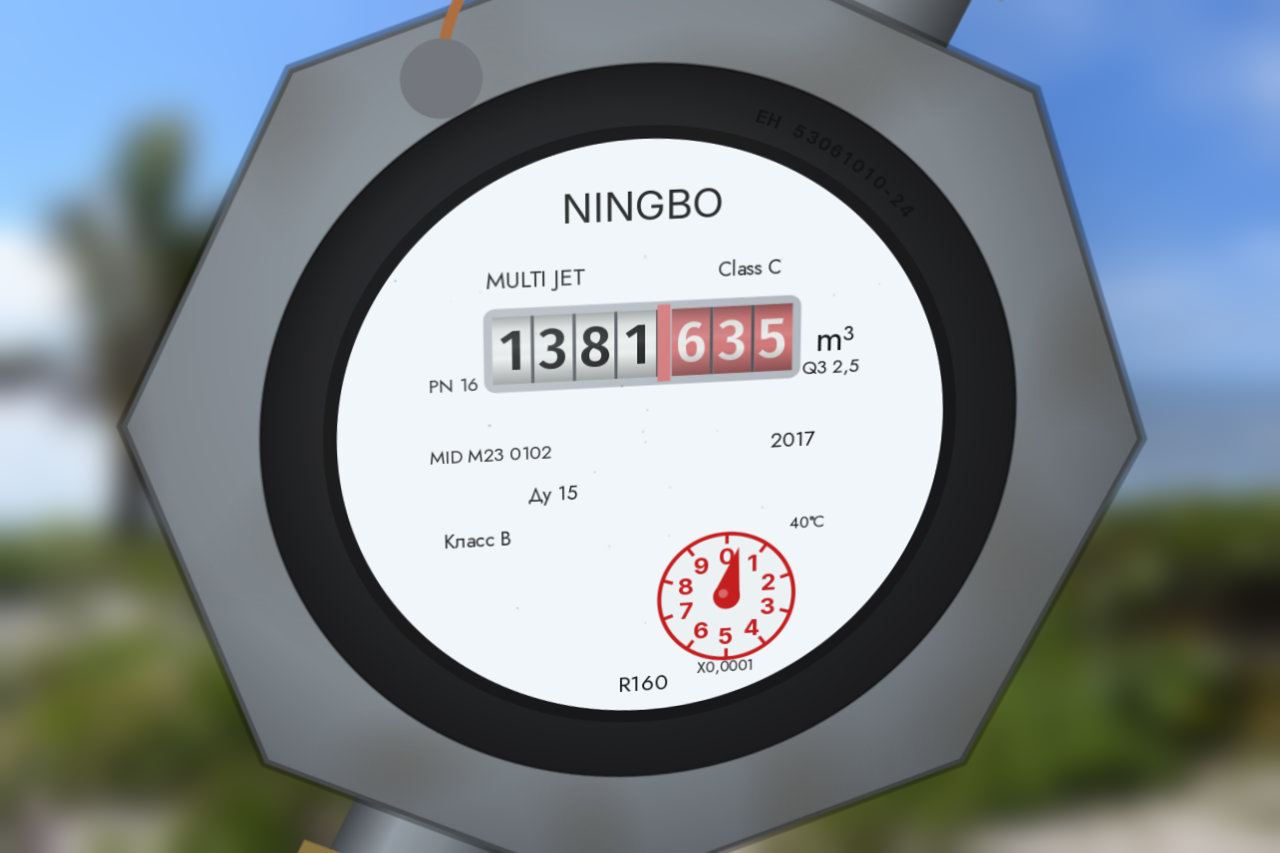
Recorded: 1381.6350 m³
